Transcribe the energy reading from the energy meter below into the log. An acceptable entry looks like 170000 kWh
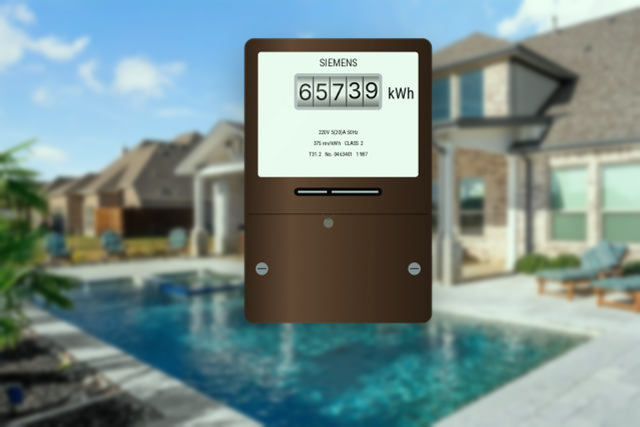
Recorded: 65739 kWh
